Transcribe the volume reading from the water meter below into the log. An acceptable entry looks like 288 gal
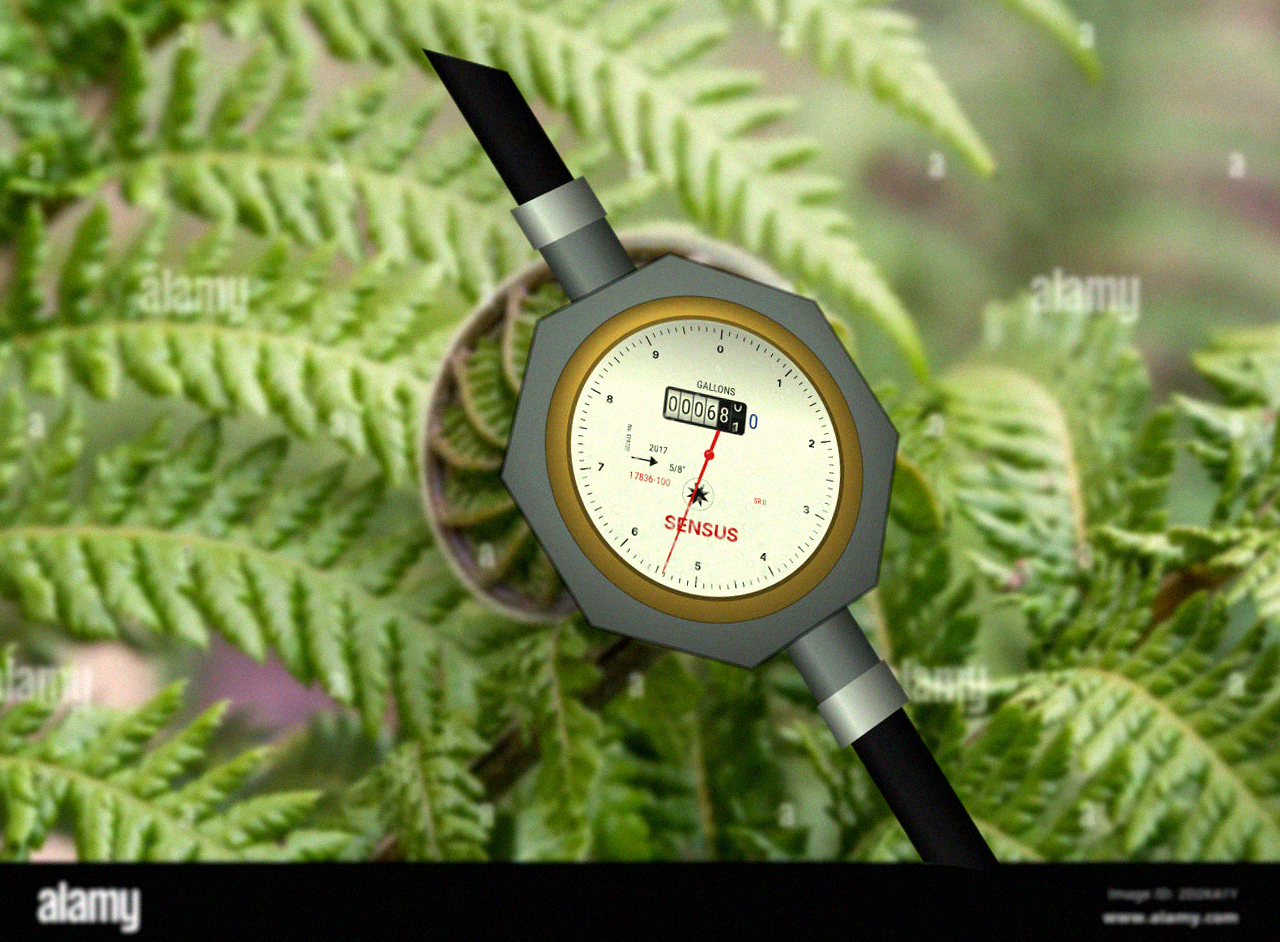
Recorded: 6805.4 gal
